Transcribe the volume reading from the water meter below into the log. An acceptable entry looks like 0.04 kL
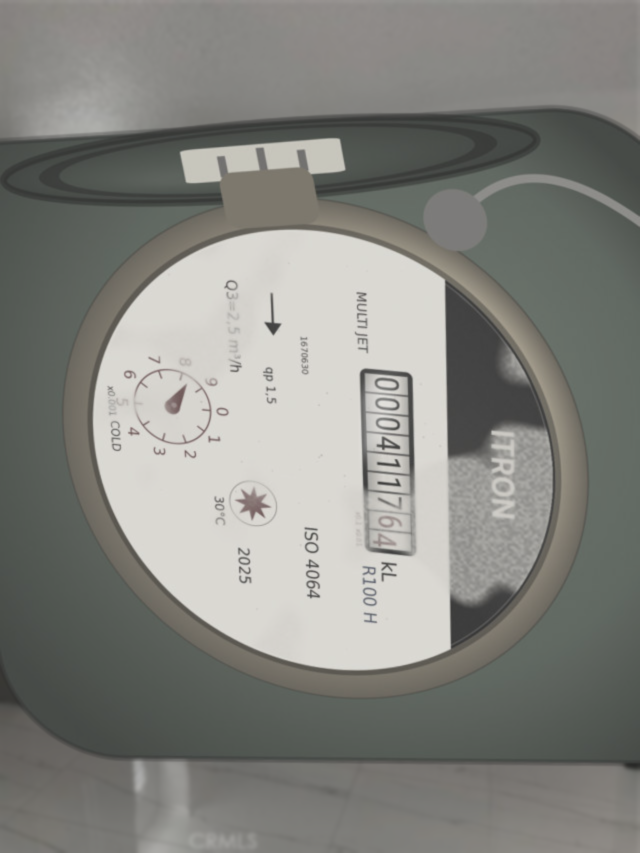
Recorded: 4117.638 kL
